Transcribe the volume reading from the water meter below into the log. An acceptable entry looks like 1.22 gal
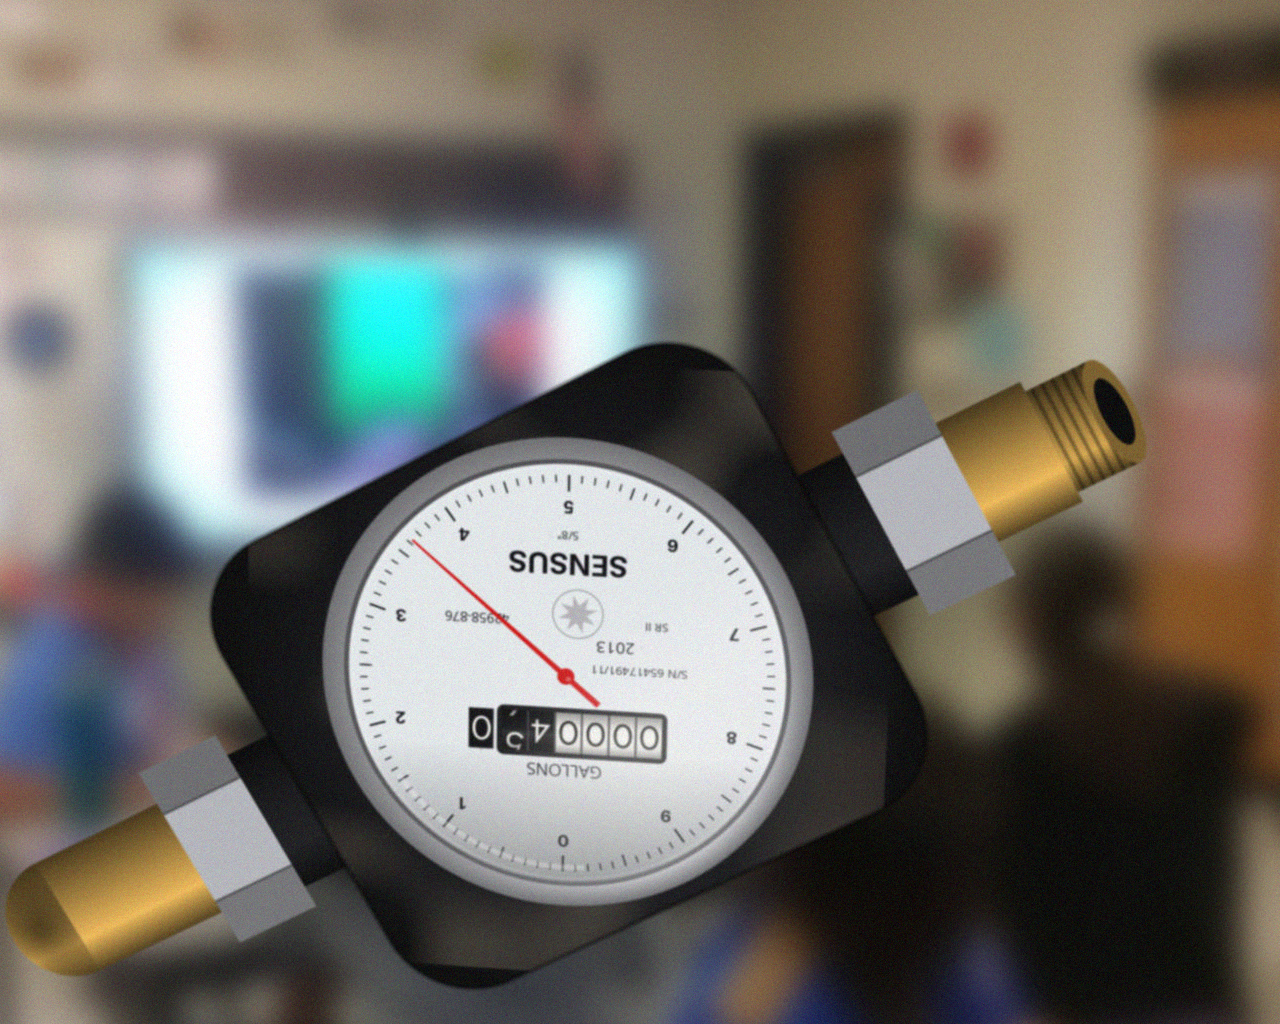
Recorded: 453.6 gal
